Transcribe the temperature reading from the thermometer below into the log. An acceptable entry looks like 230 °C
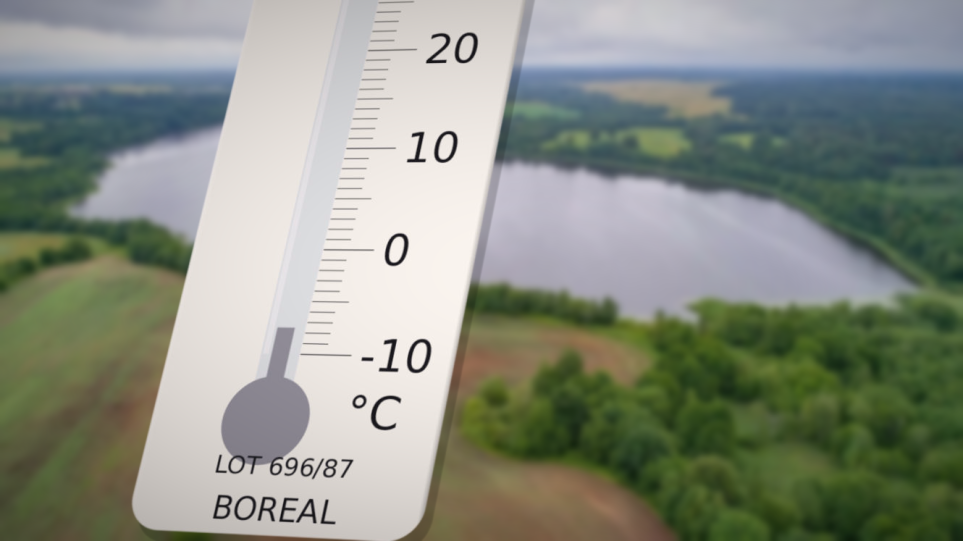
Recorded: -7.5 °C
